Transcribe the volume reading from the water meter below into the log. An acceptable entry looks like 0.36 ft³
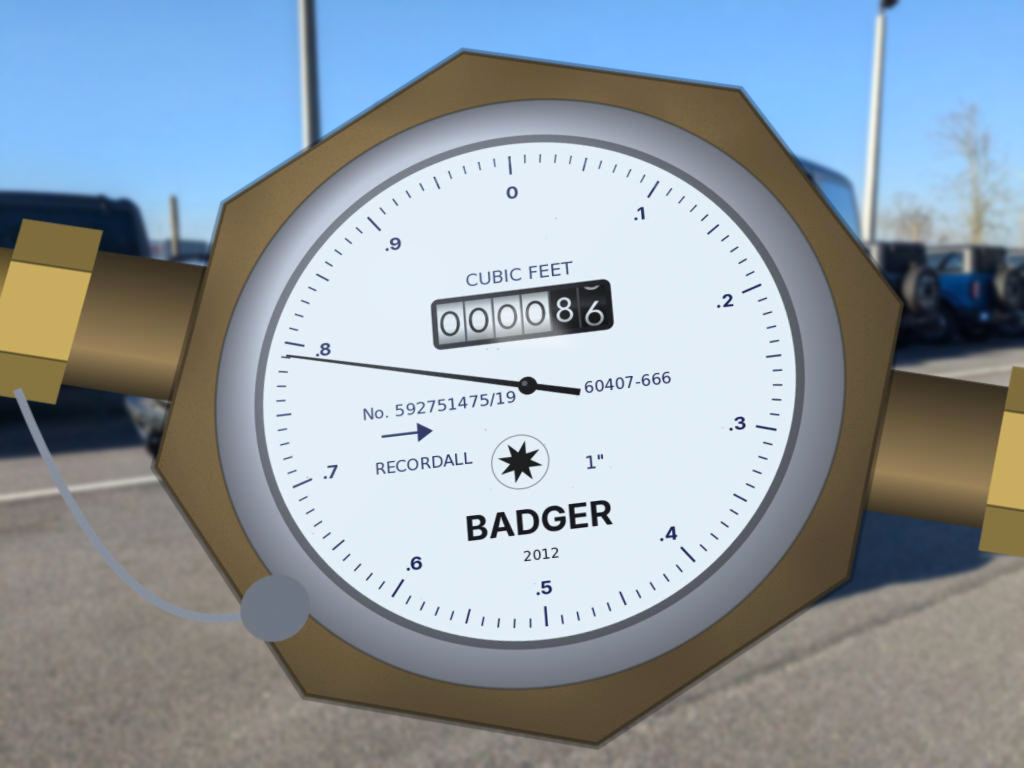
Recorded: 85.79 ft³
